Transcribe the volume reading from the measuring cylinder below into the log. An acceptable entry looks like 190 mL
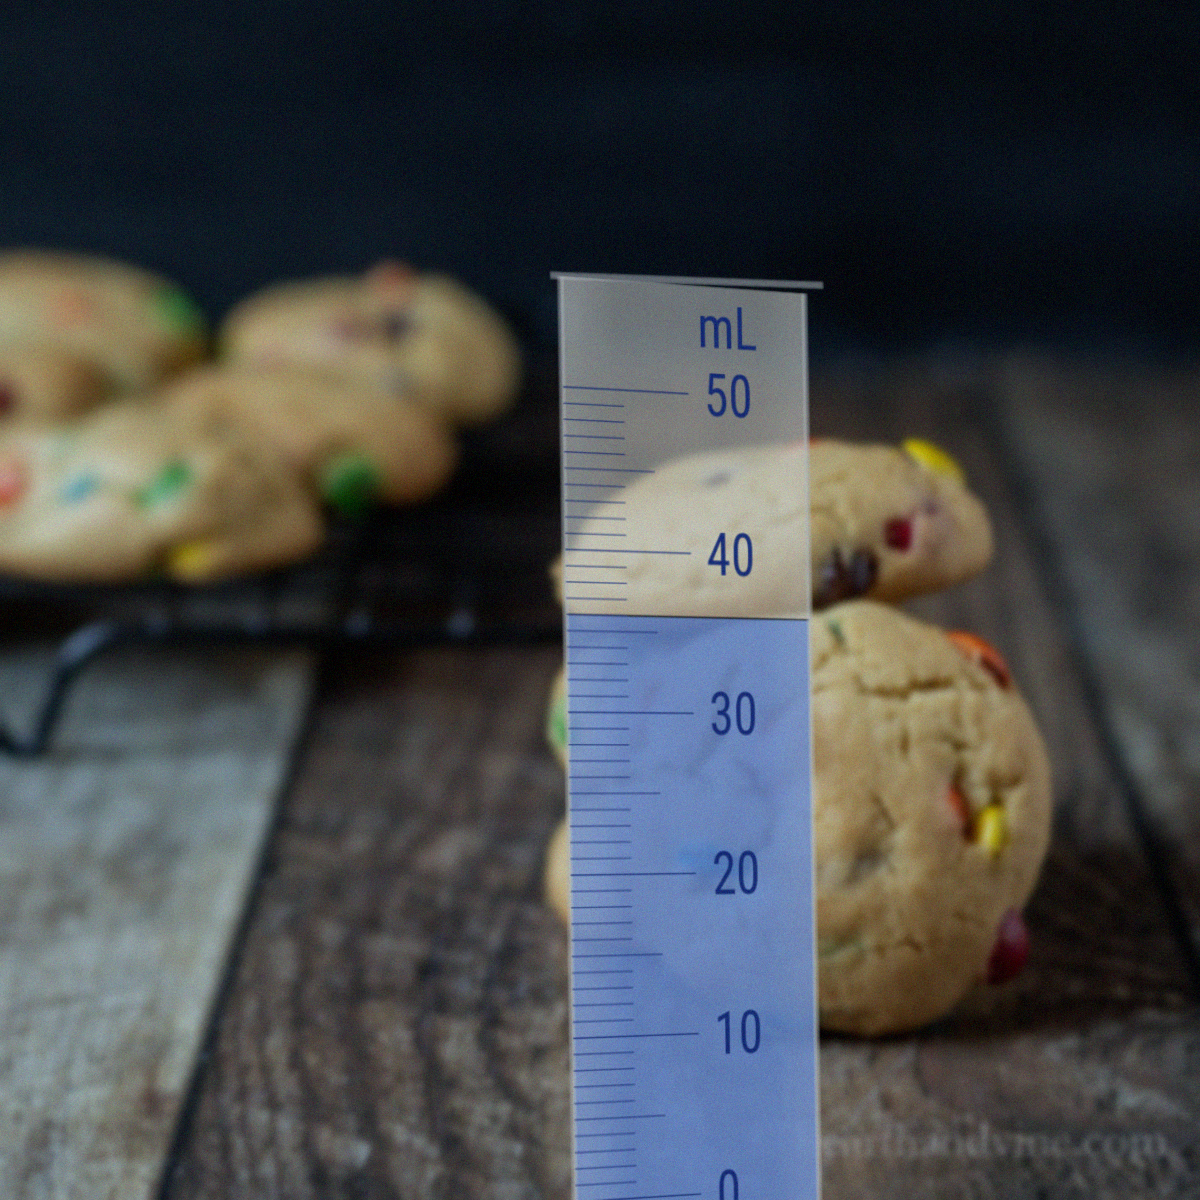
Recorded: 36 mL
